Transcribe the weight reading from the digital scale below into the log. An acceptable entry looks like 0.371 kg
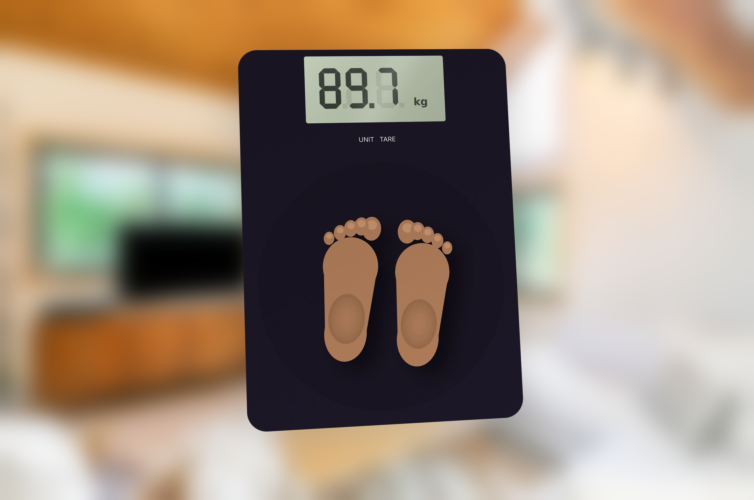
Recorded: 89.7 kg
